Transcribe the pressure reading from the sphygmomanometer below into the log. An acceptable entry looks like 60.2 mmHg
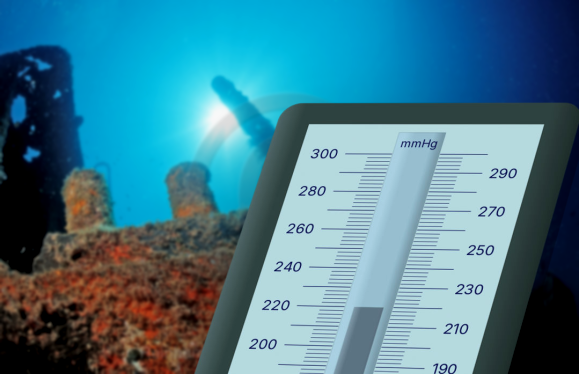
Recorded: 220 mmHg
